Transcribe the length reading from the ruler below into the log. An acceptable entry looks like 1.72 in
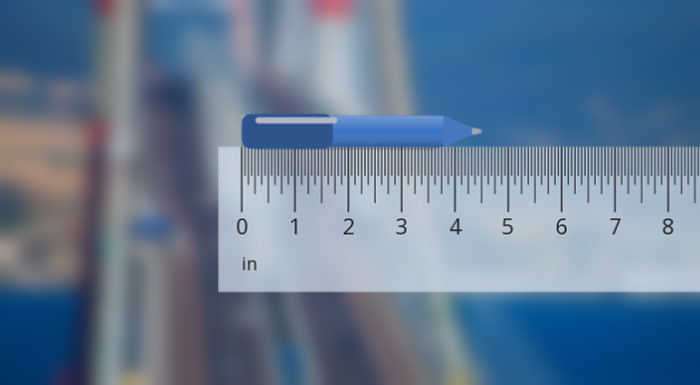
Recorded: 4.5 in
